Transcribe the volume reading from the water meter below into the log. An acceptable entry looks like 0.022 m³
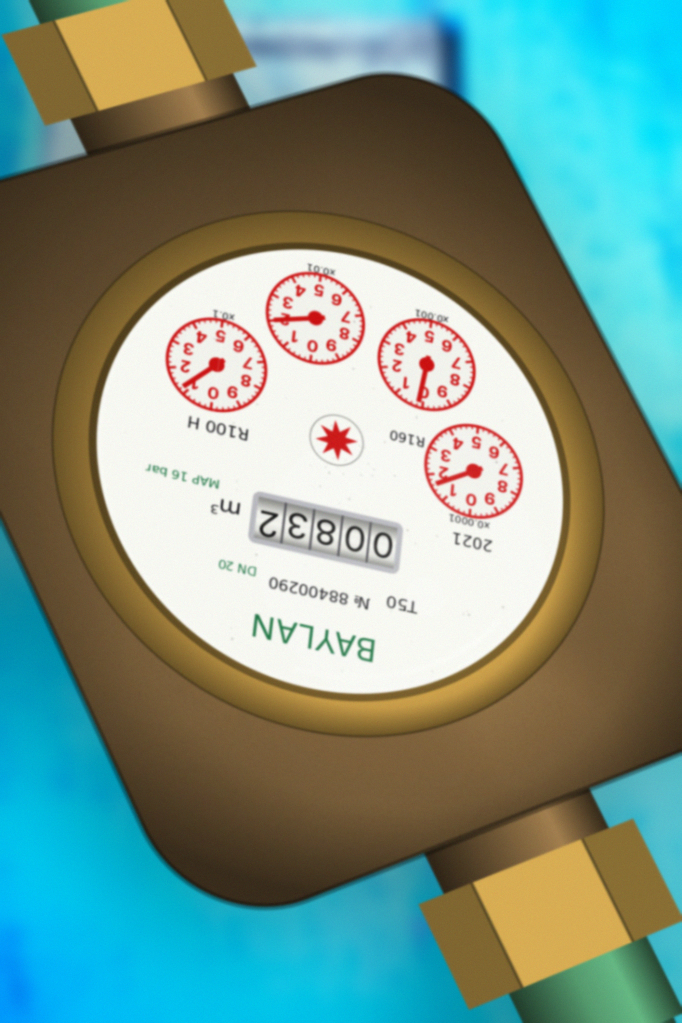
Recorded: 832.1201 m³
